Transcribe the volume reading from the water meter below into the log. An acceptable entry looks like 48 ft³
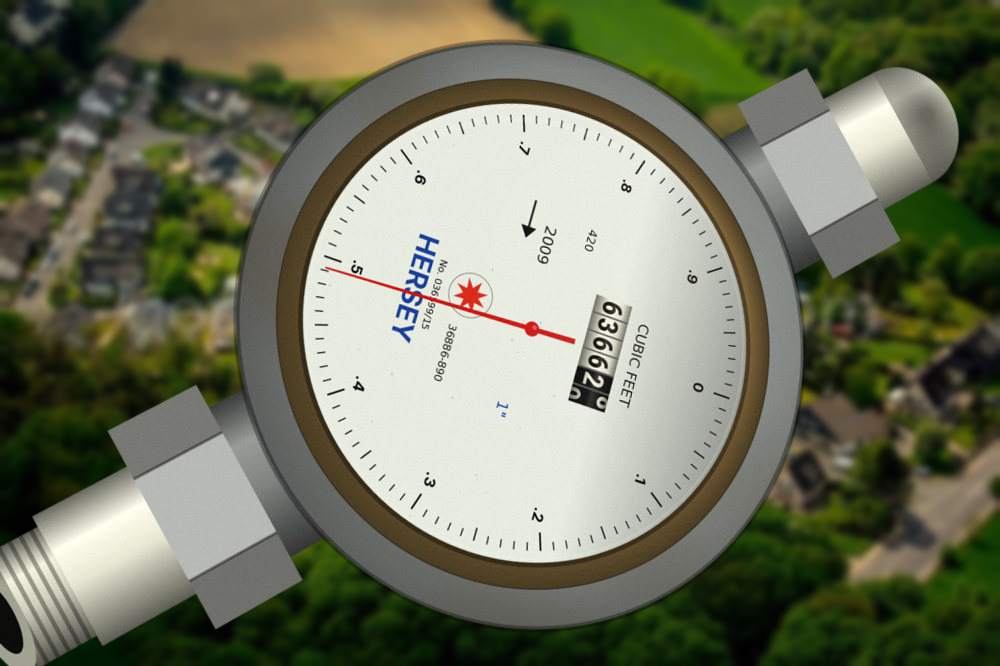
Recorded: 636628.49 ft³
